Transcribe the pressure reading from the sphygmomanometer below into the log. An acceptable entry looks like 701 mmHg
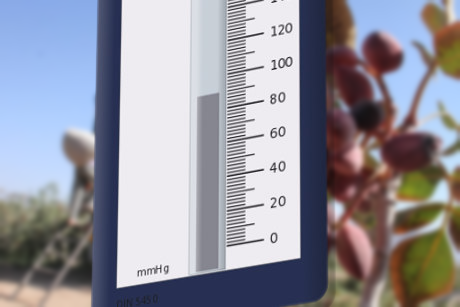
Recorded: 90 mmHg
